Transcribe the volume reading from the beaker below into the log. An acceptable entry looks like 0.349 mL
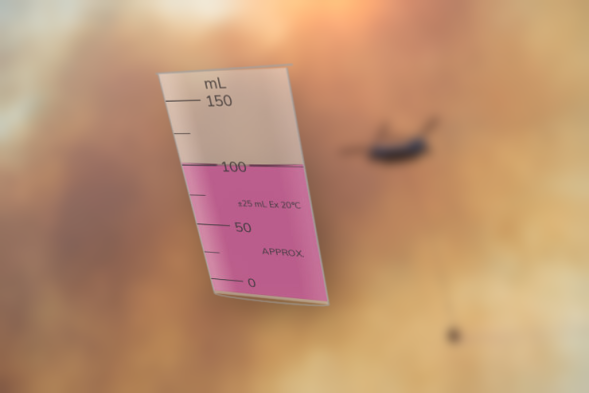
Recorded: 100 mL
